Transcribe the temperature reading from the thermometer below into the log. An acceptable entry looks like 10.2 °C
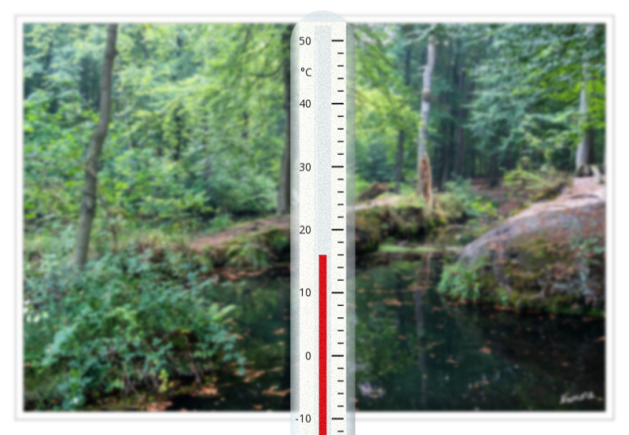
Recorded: 16 °C
